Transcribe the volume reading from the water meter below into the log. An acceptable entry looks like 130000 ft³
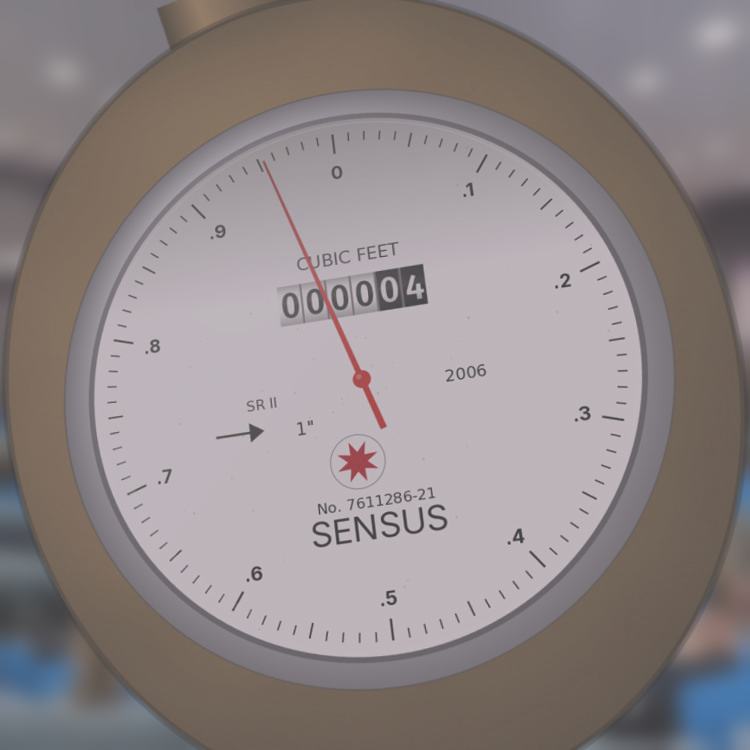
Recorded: 3.95 ft³
